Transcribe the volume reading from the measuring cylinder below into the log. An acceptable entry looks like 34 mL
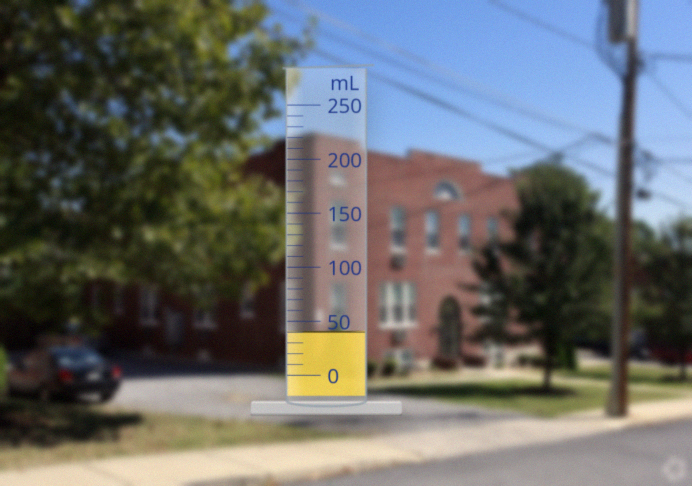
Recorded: 40 mL
